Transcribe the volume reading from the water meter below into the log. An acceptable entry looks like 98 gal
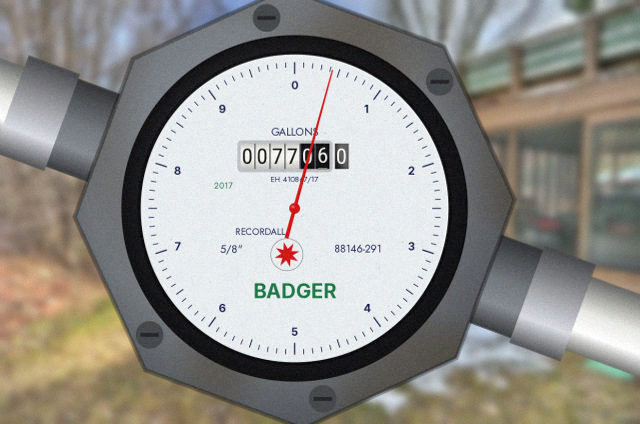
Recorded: 77060.4 gal
